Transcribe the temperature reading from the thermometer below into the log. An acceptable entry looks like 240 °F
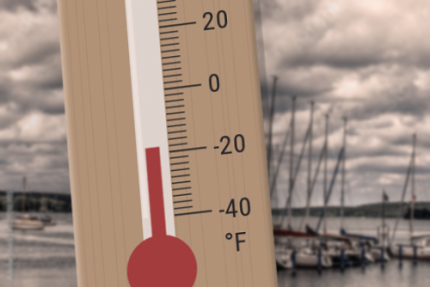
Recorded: -18 °F
